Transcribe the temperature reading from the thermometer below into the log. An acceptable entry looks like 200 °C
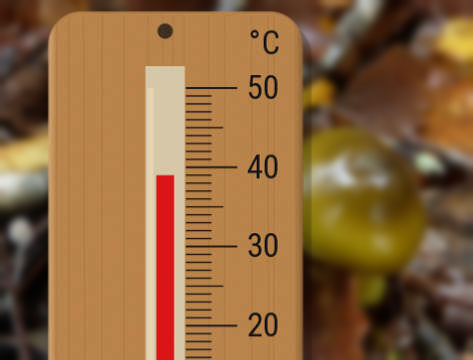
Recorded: 39 °C
